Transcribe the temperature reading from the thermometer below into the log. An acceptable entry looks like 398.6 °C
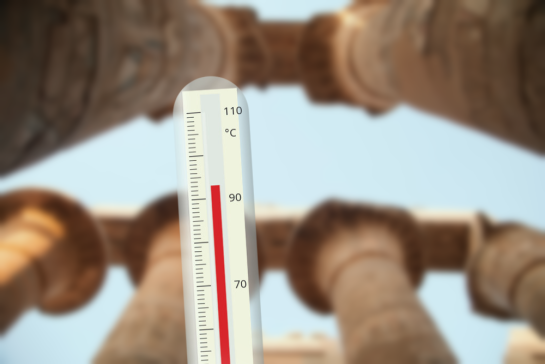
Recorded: 93 °C
